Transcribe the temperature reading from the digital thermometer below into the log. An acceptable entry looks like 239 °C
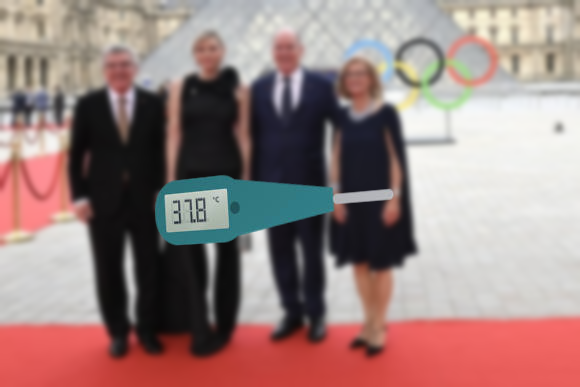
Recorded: 37.8 °C
